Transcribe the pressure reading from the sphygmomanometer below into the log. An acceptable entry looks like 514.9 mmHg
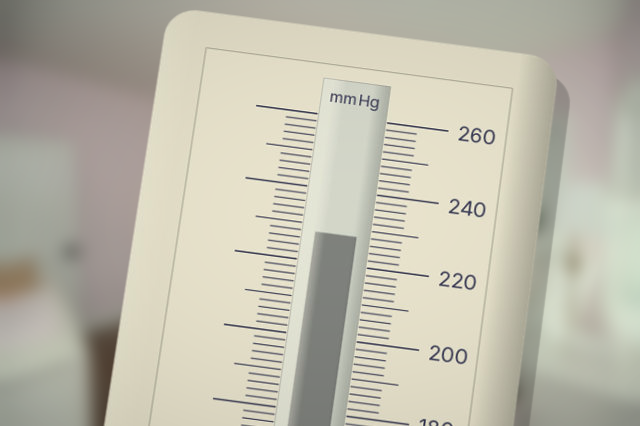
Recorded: 228 mmHg
